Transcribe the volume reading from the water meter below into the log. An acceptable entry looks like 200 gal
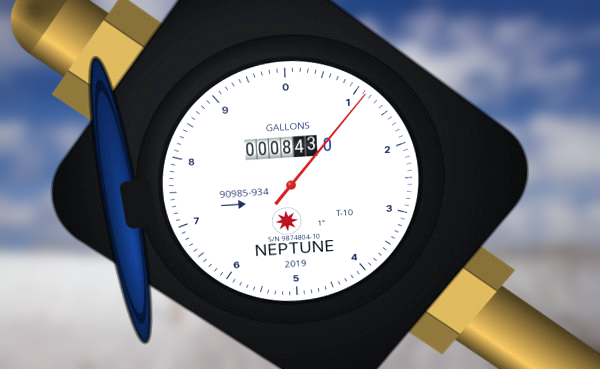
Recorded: 8431.1 gal
